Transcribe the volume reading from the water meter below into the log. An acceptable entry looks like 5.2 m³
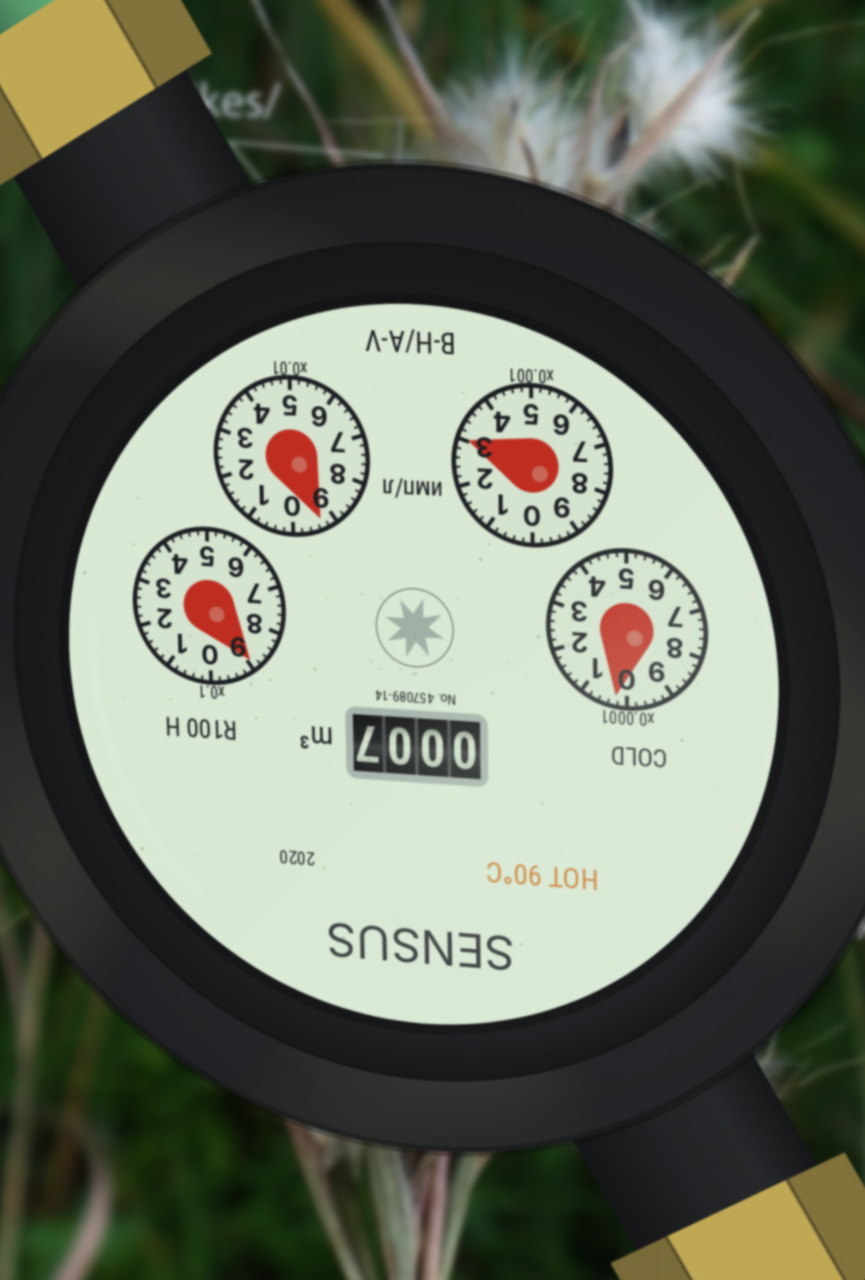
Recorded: 7.8930 m³
